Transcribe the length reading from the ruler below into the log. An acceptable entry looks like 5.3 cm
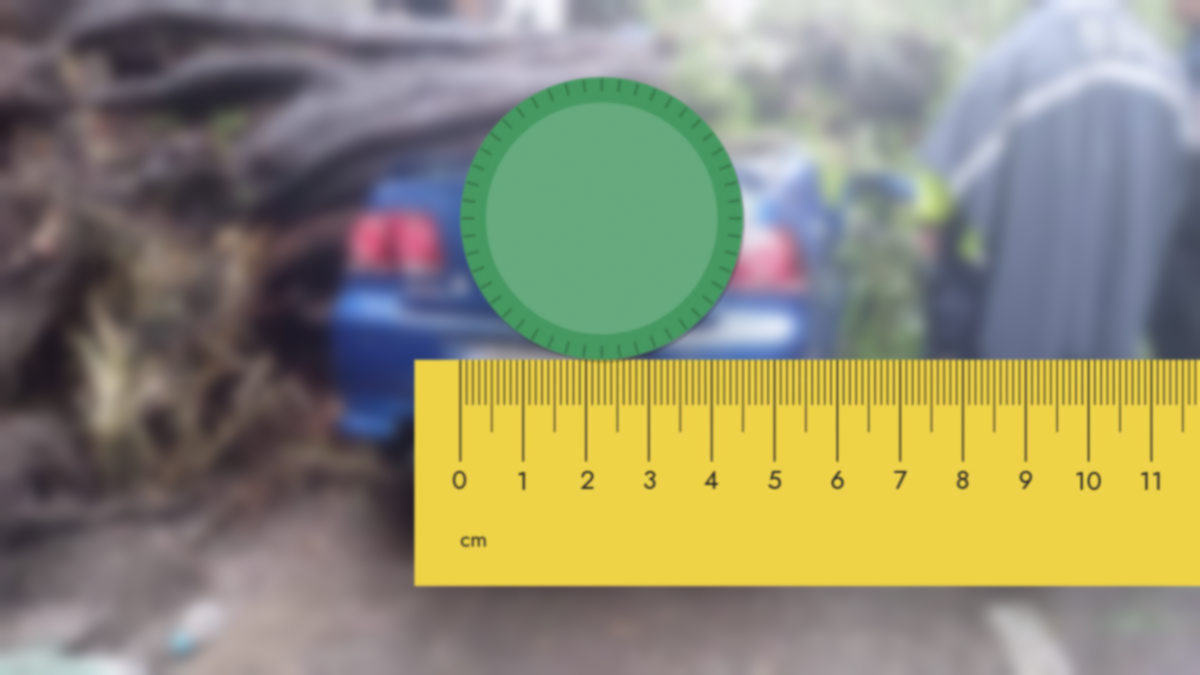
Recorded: 4.5 cm
